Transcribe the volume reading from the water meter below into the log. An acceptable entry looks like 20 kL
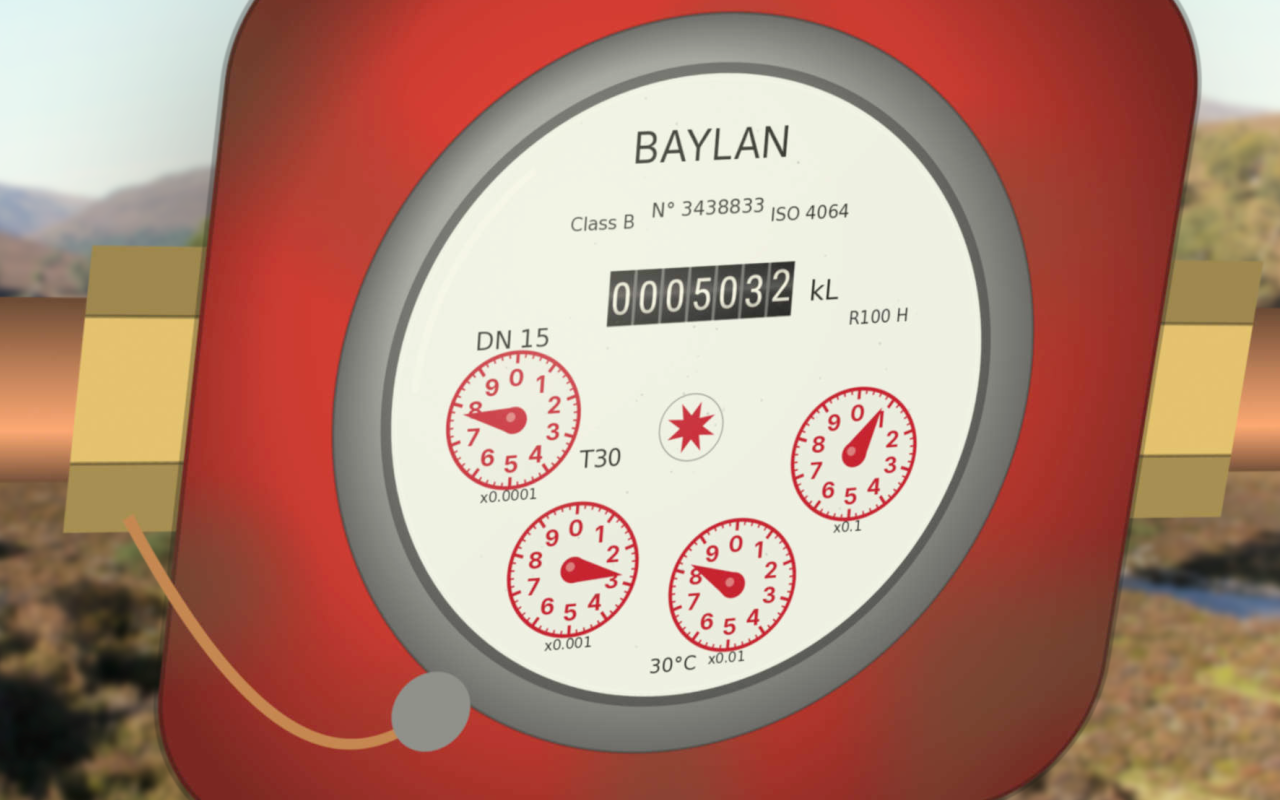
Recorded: 5032.0827 kL
